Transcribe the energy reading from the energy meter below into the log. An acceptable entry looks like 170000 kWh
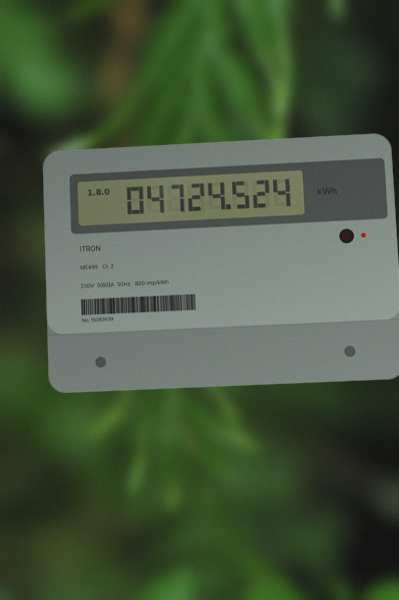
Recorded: 4724.524 kWh
